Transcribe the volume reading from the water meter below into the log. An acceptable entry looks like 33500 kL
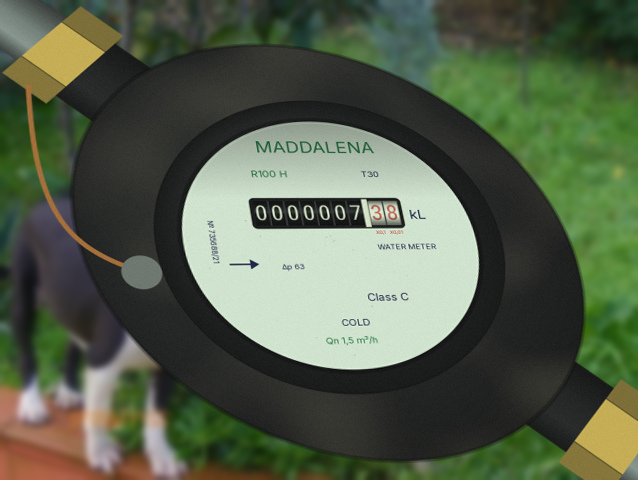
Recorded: 7.38 kL
